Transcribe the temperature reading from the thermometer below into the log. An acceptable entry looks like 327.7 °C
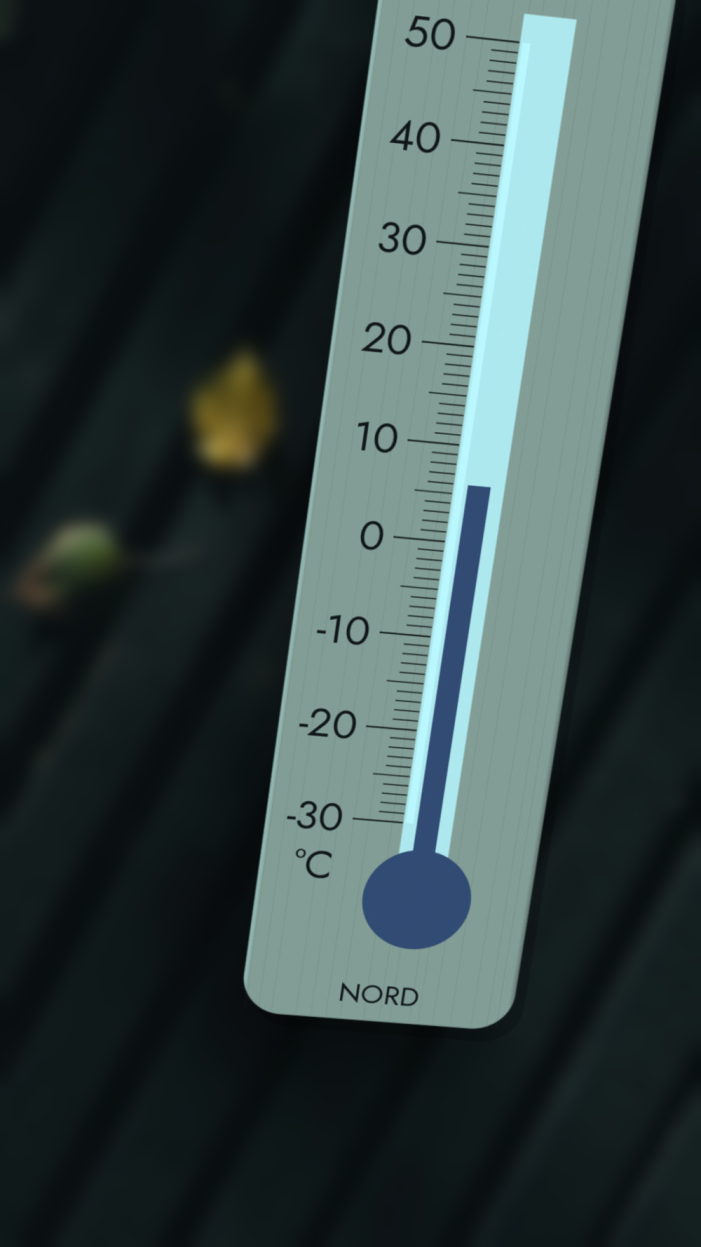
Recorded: 6 °C
